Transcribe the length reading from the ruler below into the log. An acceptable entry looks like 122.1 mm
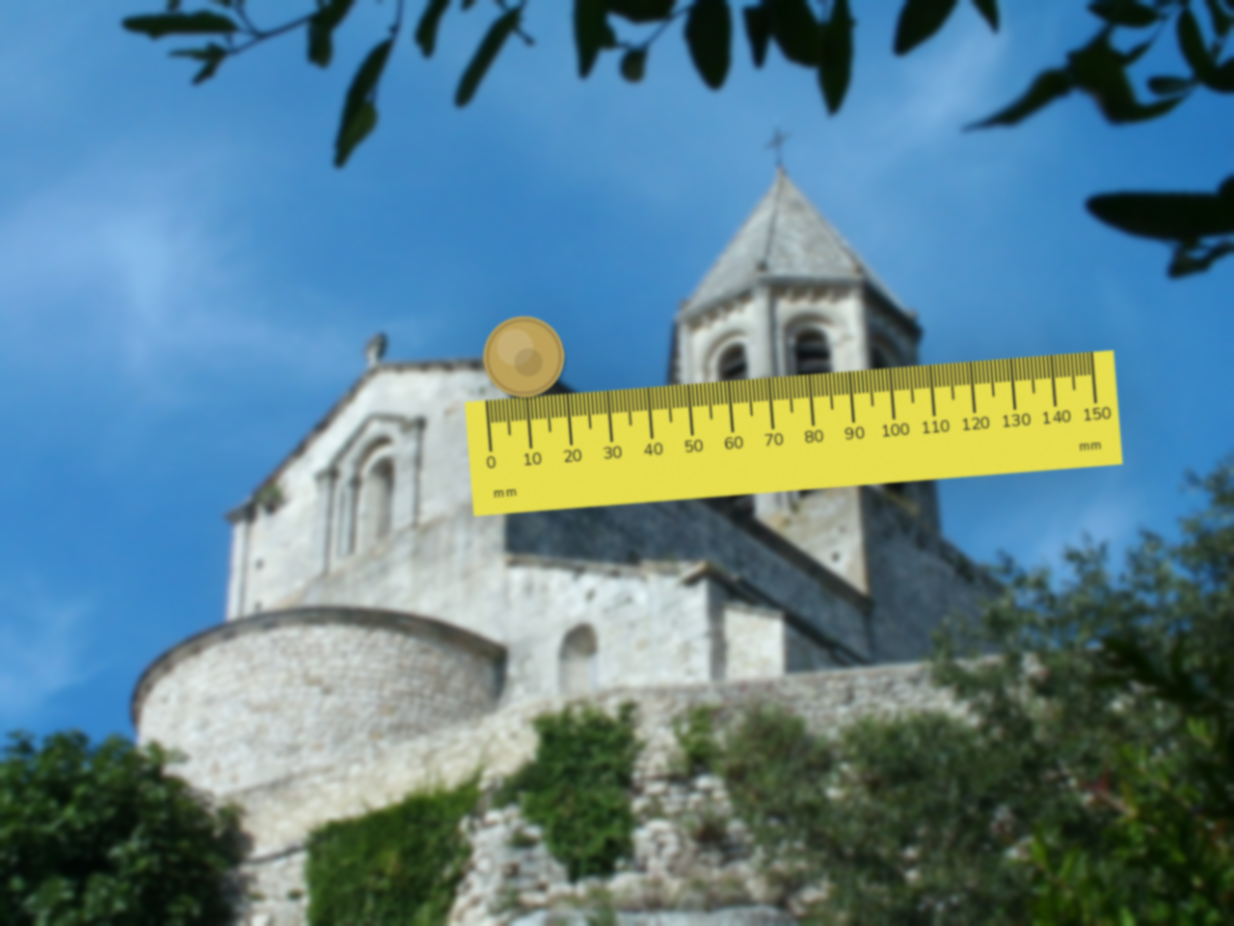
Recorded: 20 mm
